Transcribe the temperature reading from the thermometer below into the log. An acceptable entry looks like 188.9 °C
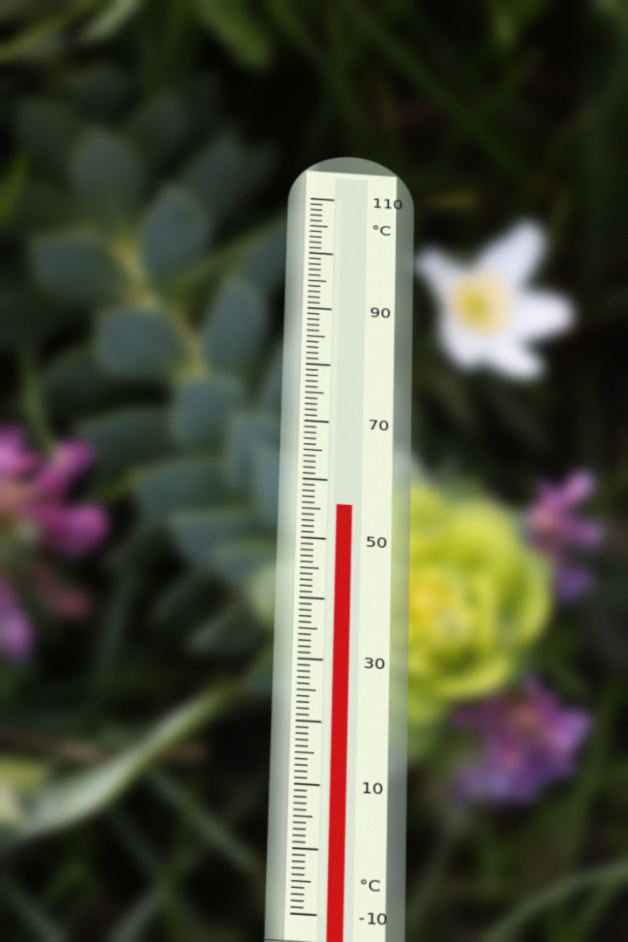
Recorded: 56 °C
